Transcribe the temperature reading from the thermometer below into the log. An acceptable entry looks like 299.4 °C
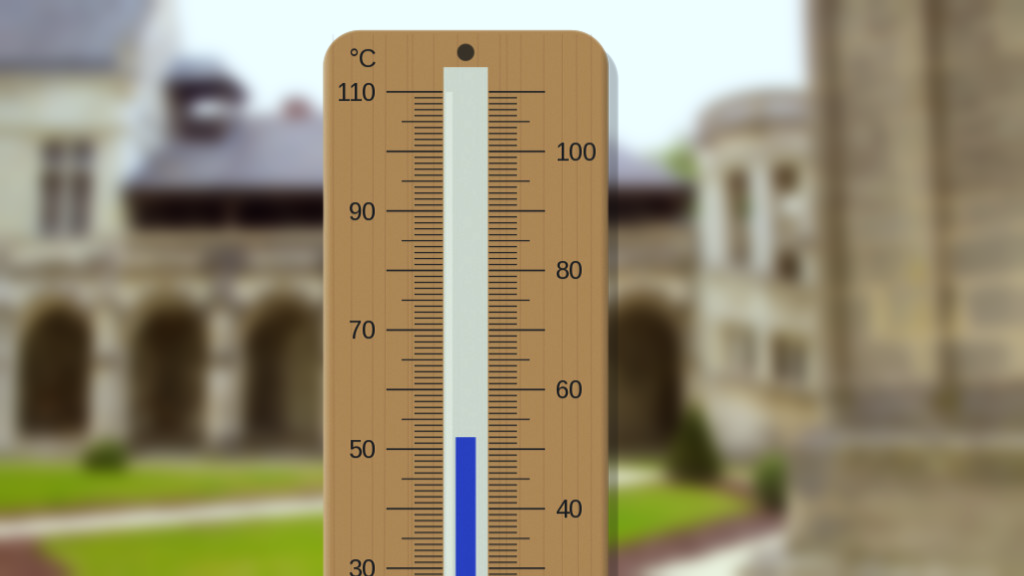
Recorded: 52 °C
